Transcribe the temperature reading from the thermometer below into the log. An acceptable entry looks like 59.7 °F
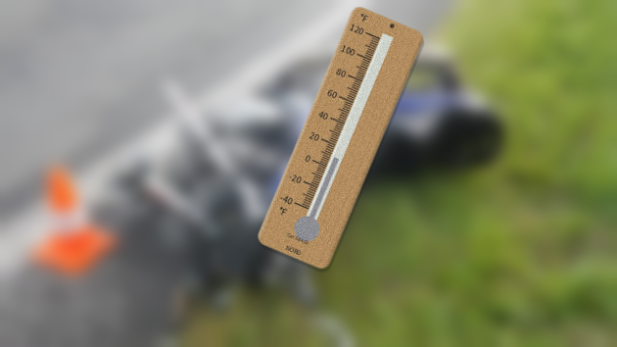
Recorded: 10 °F
